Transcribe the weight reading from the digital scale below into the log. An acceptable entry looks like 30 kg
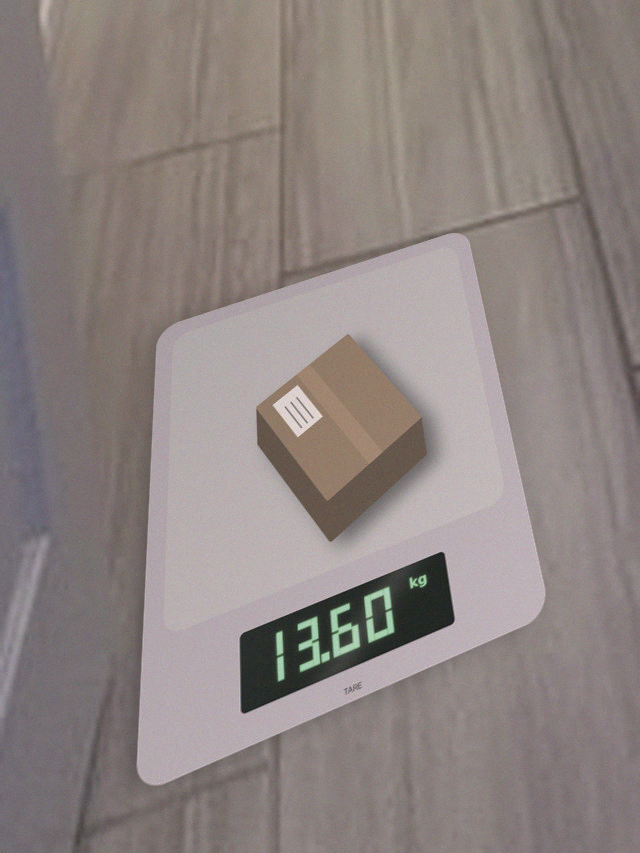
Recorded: 13.60 kg
